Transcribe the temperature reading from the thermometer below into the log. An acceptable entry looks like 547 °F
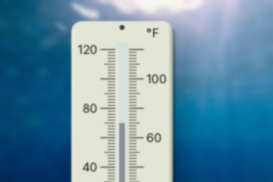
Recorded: 70 °F
